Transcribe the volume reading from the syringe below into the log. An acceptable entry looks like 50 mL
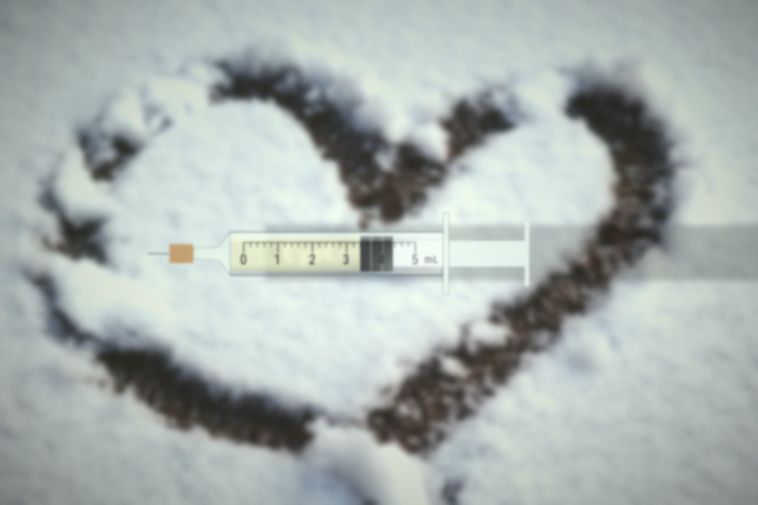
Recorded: 3.4 mL
